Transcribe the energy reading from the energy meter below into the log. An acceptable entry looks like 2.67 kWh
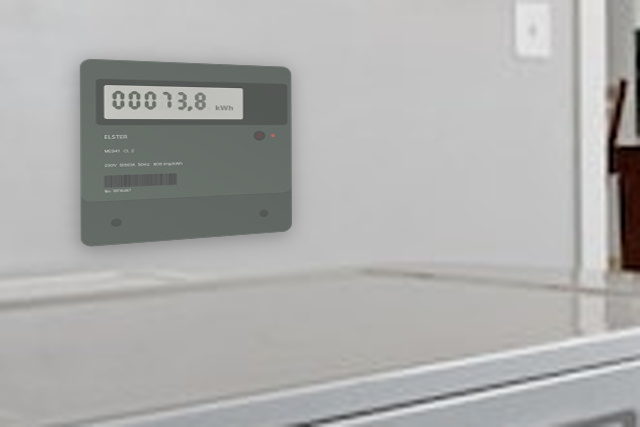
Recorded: 73.8 kWh
